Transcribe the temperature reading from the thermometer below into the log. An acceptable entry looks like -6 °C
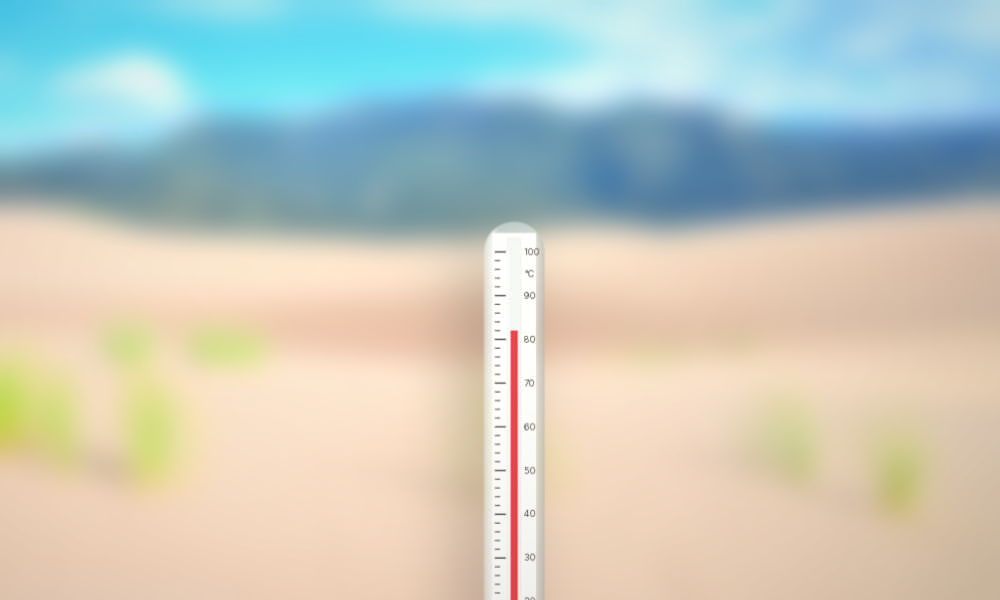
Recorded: 82 °C
